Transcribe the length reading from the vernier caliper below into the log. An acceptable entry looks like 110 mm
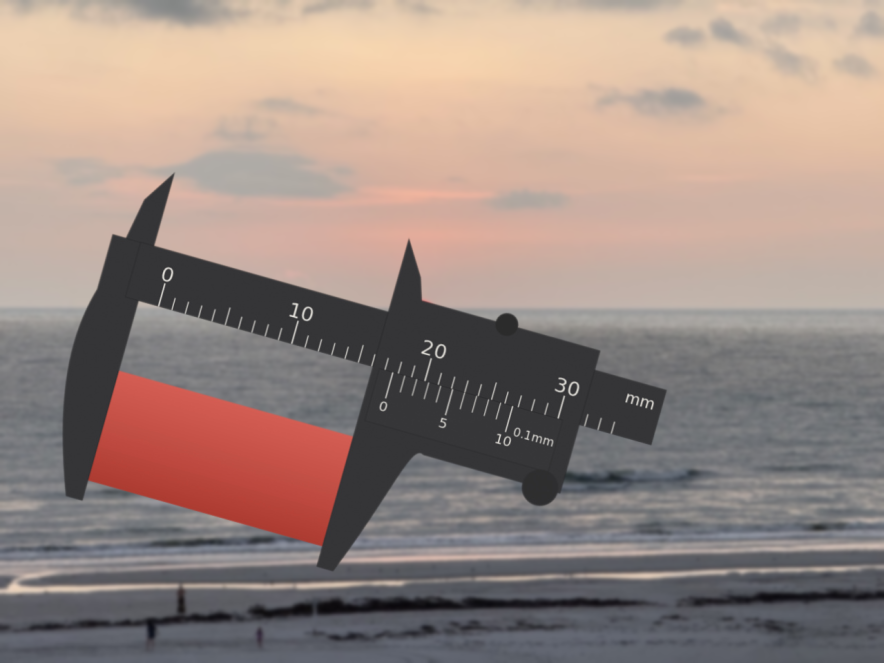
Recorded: 17.6 mm
